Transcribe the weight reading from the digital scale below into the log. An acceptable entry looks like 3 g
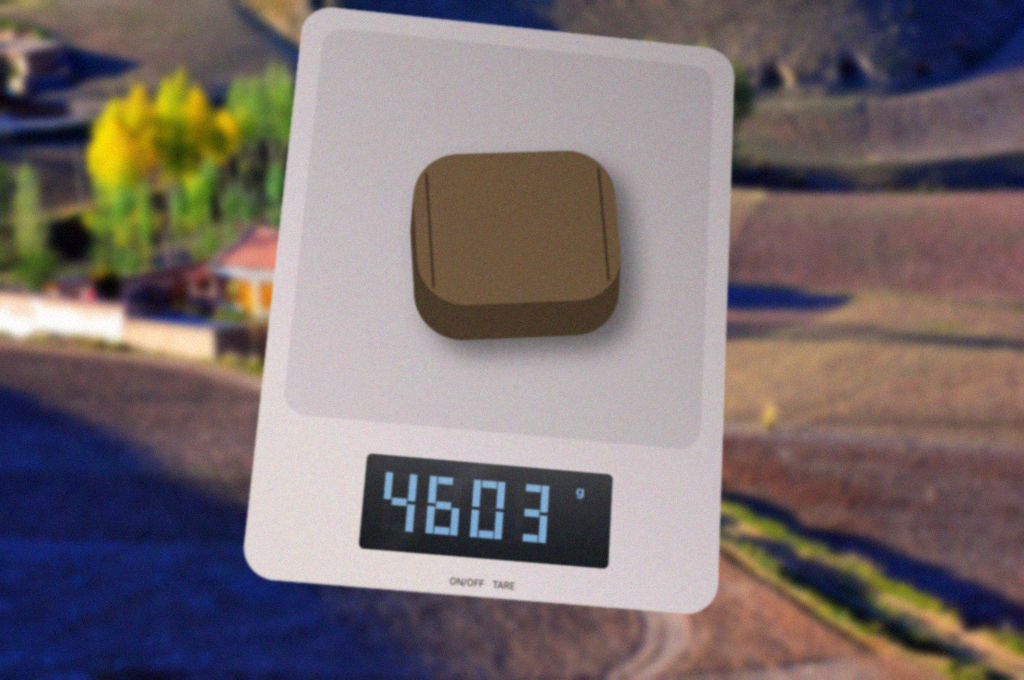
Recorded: 4603 g
